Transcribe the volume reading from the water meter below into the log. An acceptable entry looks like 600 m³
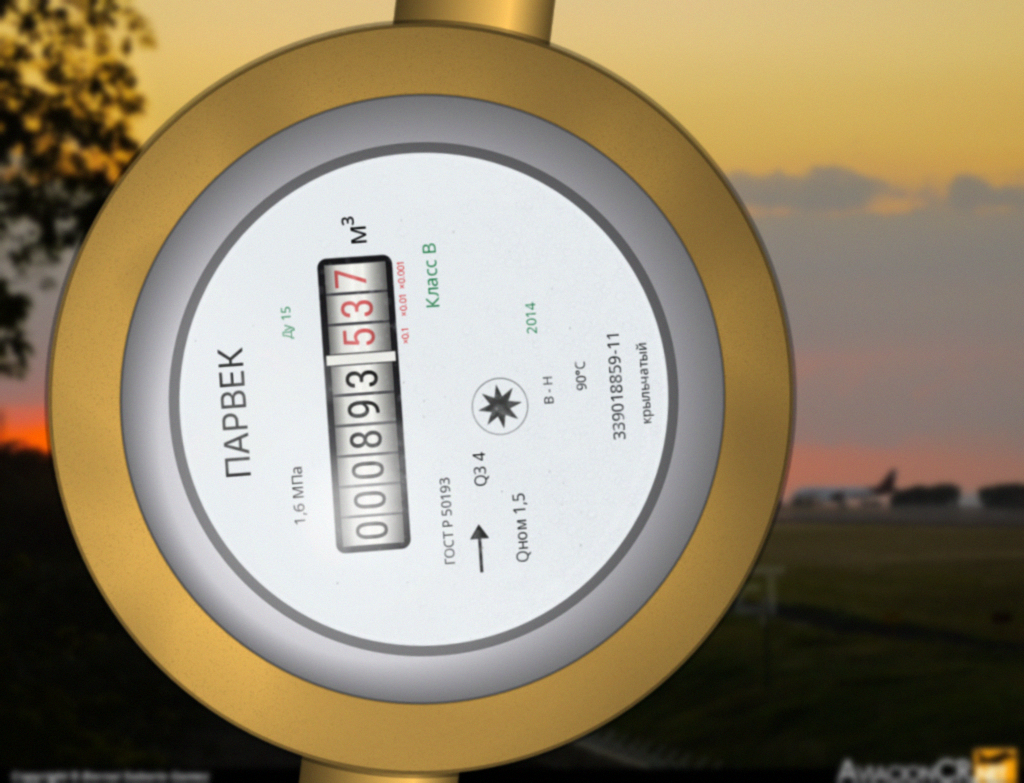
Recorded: 893.537 m³
